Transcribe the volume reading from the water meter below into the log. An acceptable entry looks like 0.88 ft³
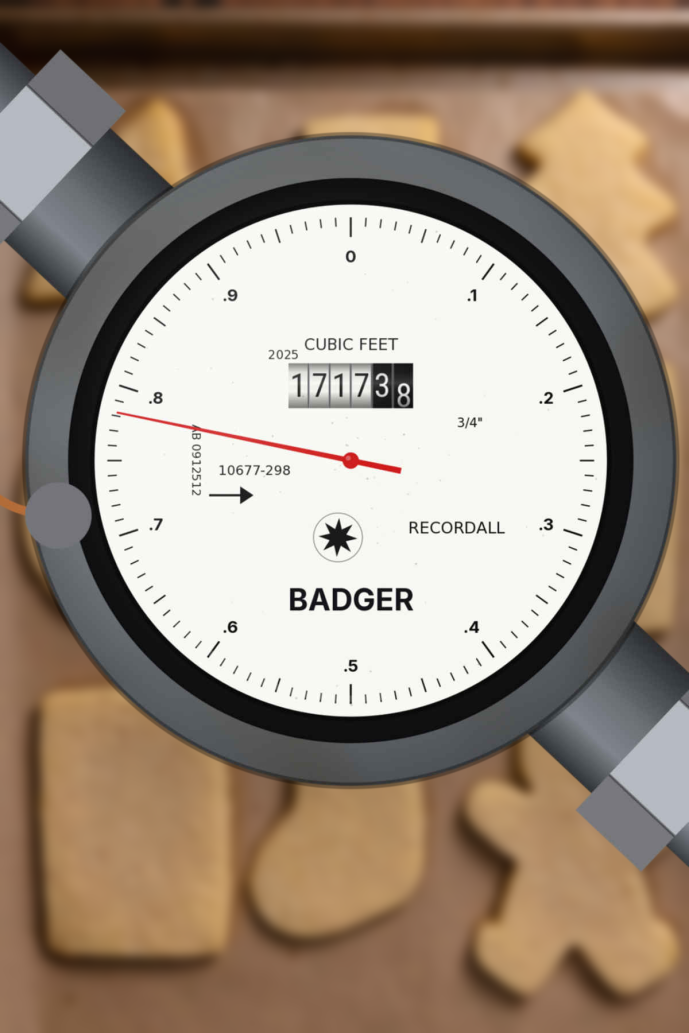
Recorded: 171737.78 ft³
